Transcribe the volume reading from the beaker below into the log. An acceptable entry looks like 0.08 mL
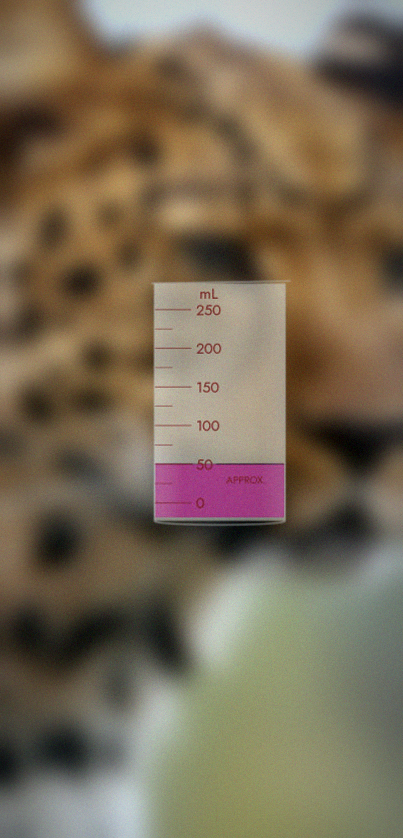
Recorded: 50 mL
